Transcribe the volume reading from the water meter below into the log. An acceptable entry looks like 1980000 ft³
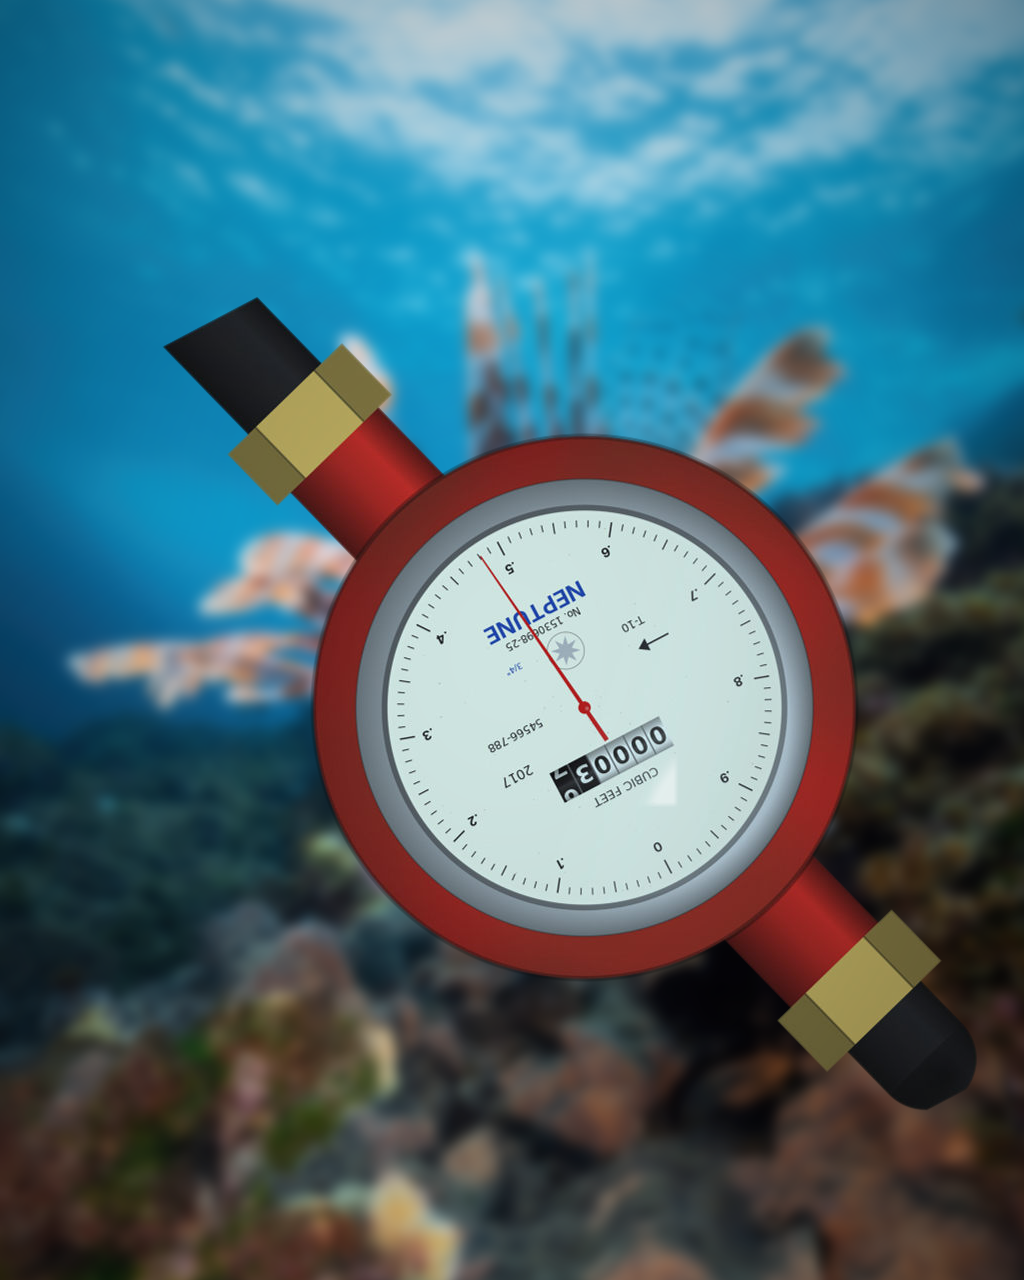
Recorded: 36.48 ft³
